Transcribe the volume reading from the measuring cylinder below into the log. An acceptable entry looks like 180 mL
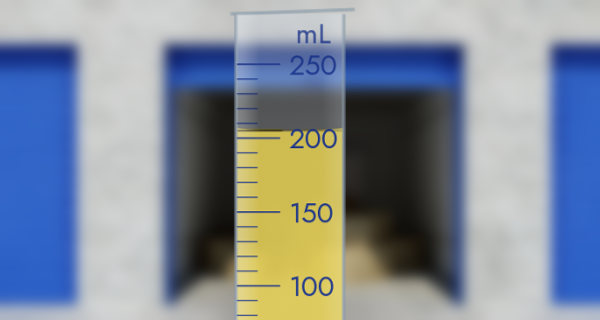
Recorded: 205 mL
